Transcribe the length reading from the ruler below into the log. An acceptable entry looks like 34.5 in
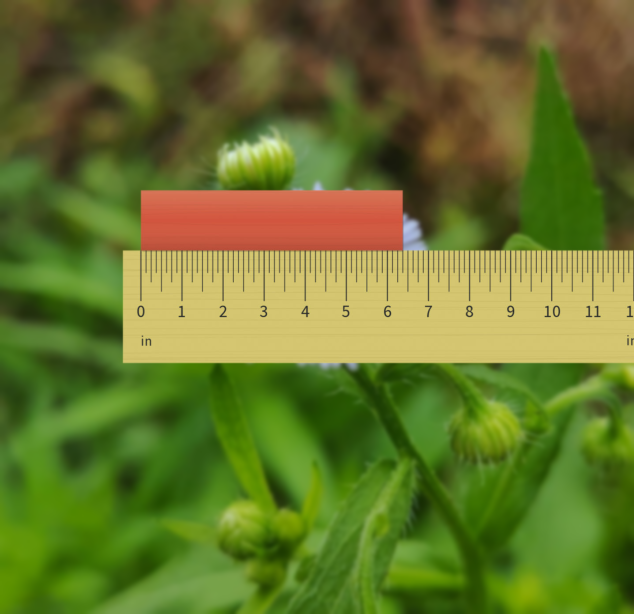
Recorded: 6.375 in
